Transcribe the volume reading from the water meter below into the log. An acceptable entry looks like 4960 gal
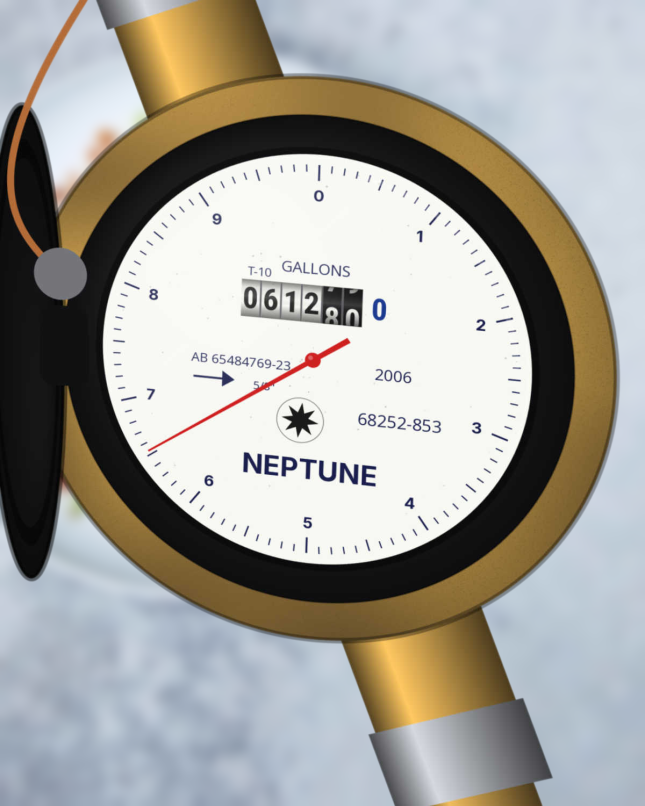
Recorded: 612796.5 gal
